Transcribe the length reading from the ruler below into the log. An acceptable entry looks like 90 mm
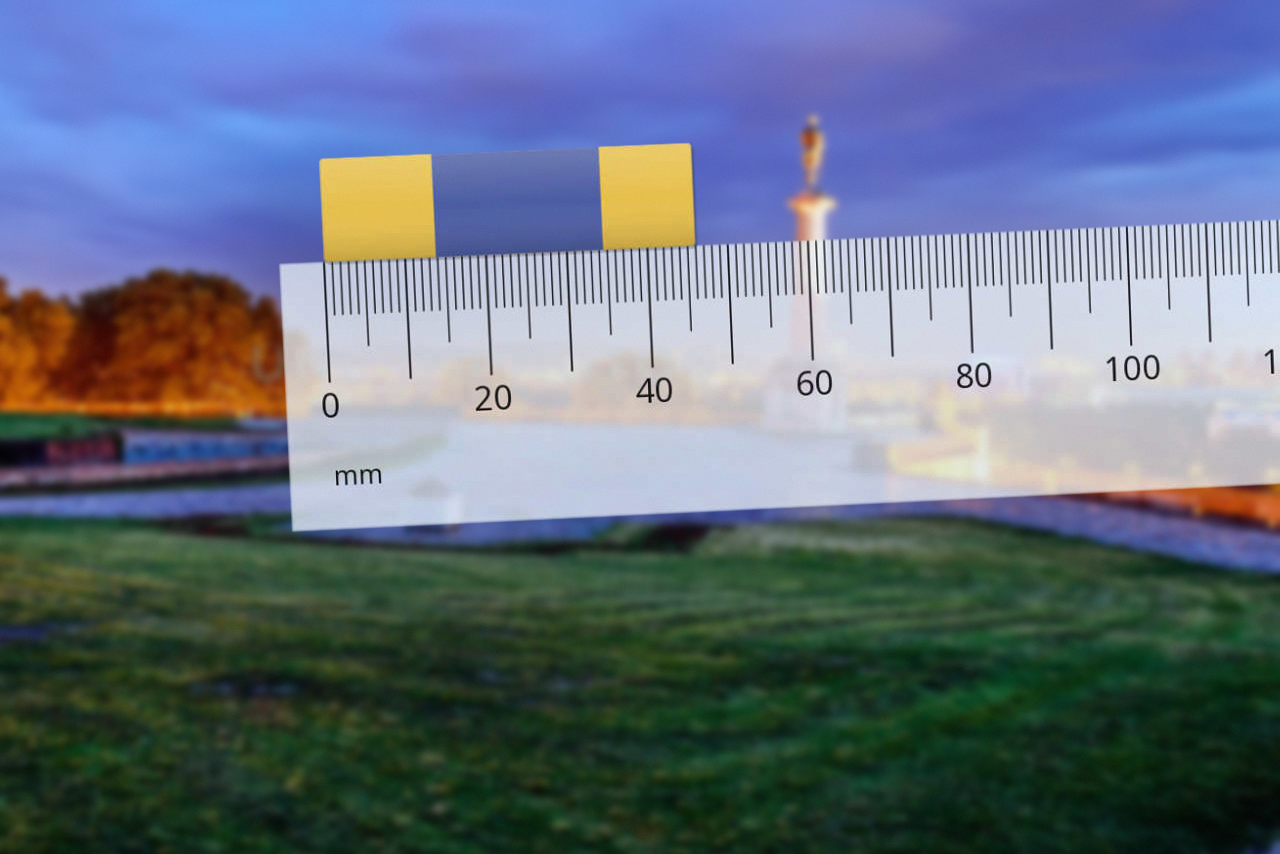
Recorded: 46 mm
